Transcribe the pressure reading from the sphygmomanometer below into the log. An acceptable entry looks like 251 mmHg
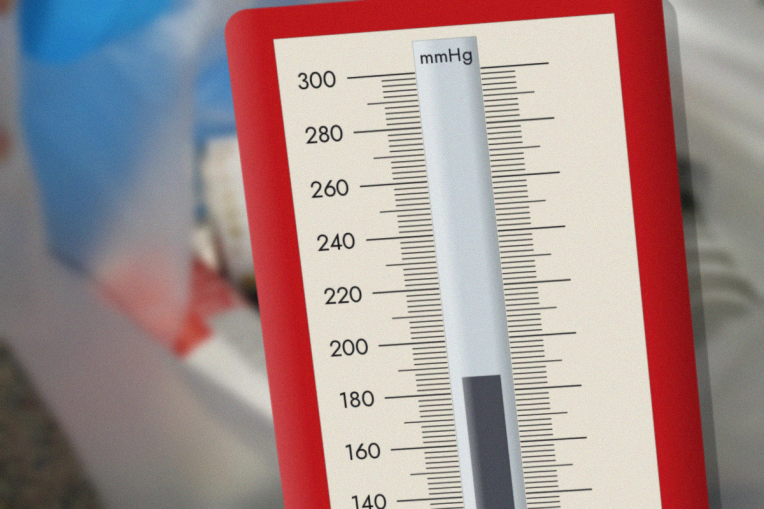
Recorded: 186 mmHg
